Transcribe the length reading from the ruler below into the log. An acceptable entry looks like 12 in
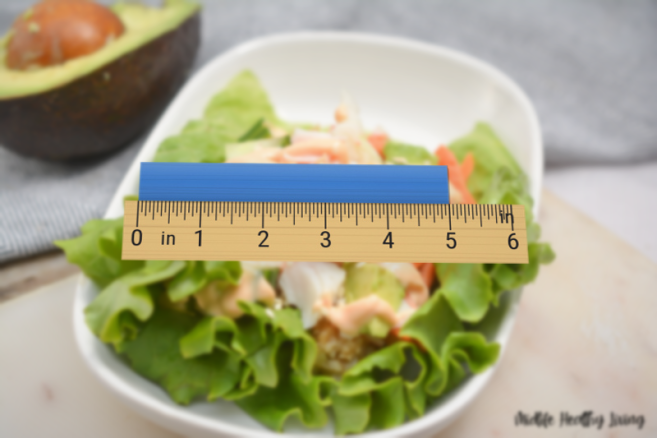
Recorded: 5 in
